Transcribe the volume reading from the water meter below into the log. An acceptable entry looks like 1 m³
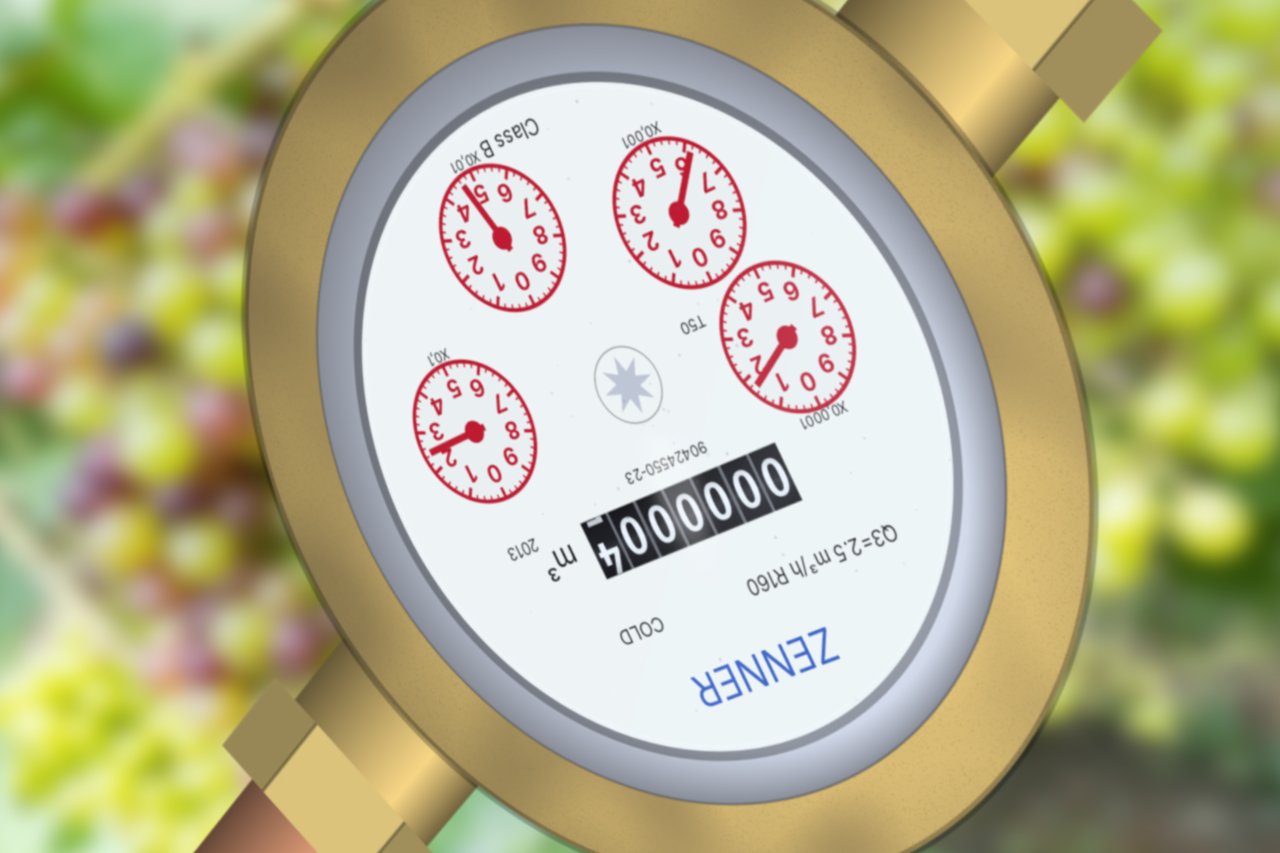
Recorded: 4.2461 m³
